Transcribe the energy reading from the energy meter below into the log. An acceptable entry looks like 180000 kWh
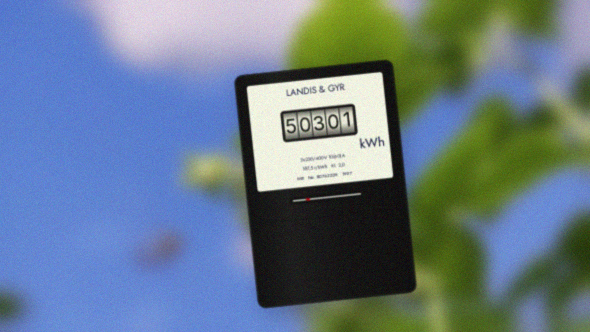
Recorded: 50301 kWh
